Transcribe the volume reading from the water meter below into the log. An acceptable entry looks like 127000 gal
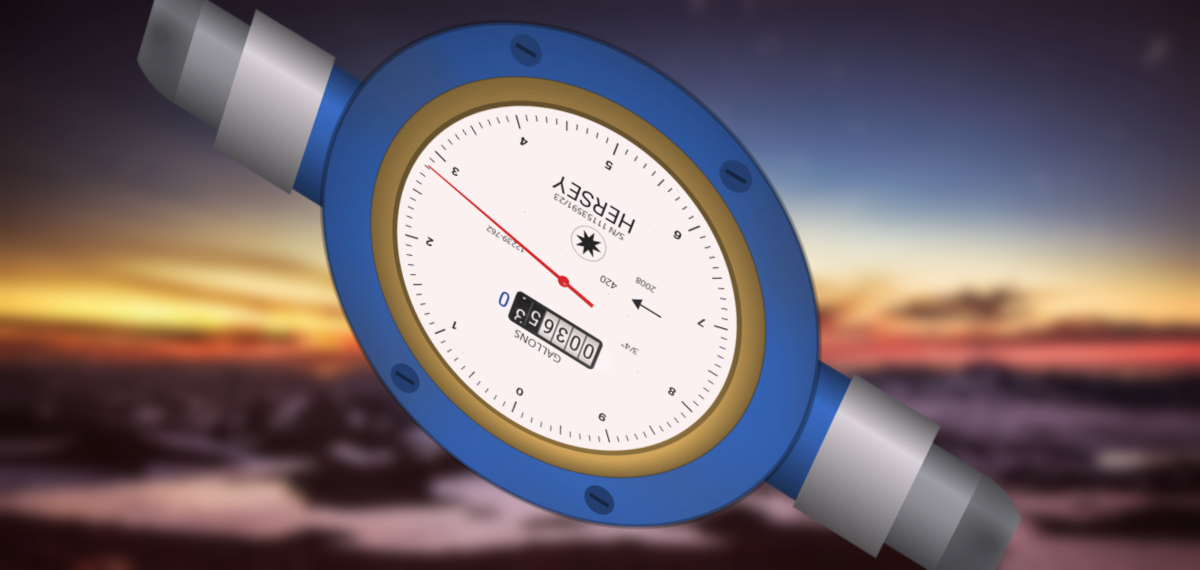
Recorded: 36532.8 gal
